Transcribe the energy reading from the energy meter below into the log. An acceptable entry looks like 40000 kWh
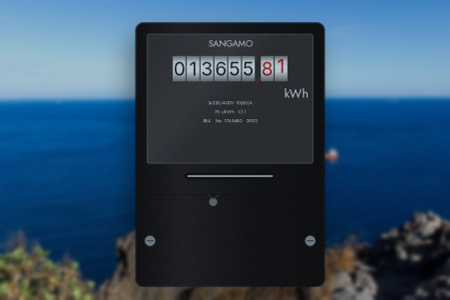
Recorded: 13655.81 kWh
